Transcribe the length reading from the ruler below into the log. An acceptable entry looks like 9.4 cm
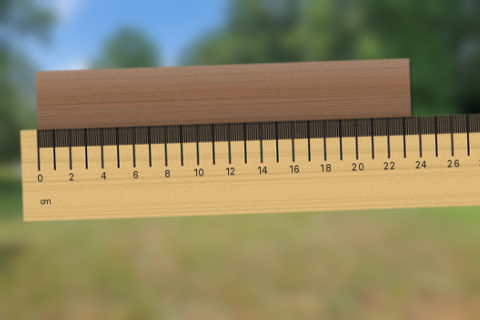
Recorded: 23.5 cm
